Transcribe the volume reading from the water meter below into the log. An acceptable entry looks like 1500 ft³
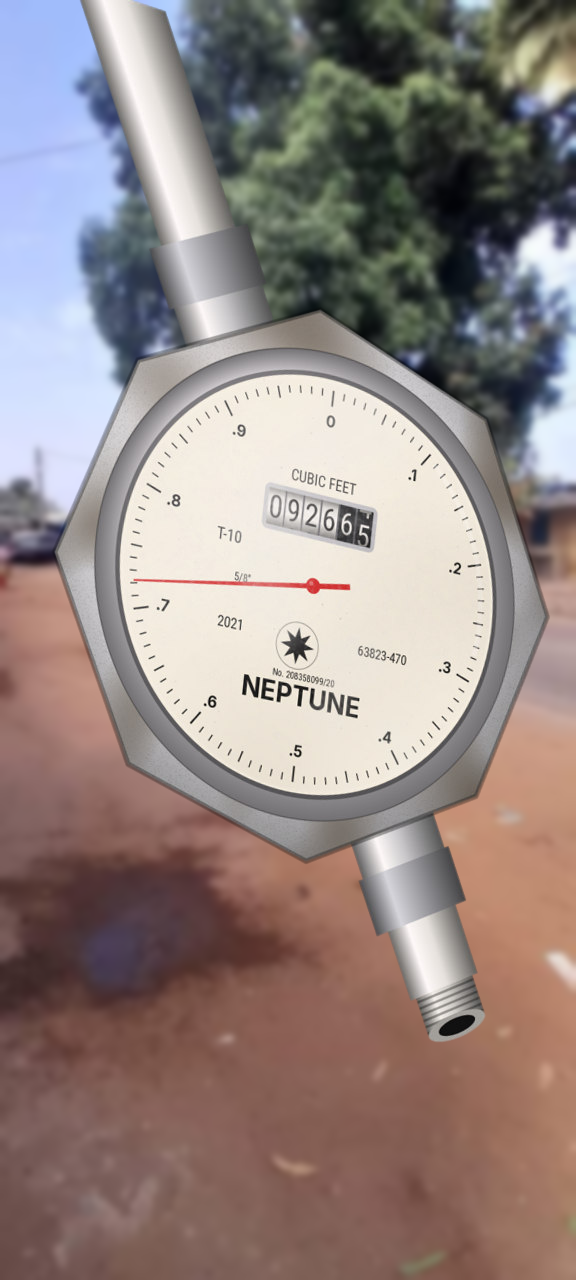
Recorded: 92664.72 ft³
